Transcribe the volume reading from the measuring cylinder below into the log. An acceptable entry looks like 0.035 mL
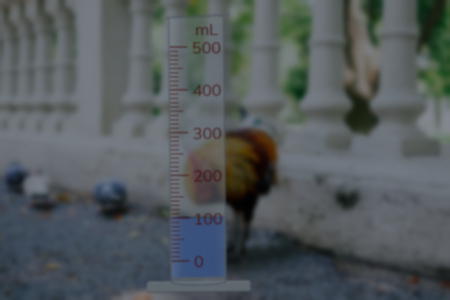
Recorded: 100 mL
